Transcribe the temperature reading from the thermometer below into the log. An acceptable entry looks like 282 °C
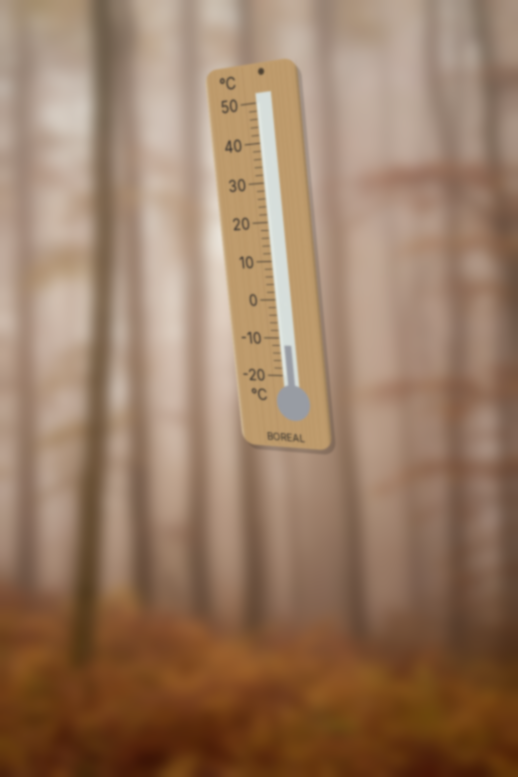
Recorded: -12 °C
